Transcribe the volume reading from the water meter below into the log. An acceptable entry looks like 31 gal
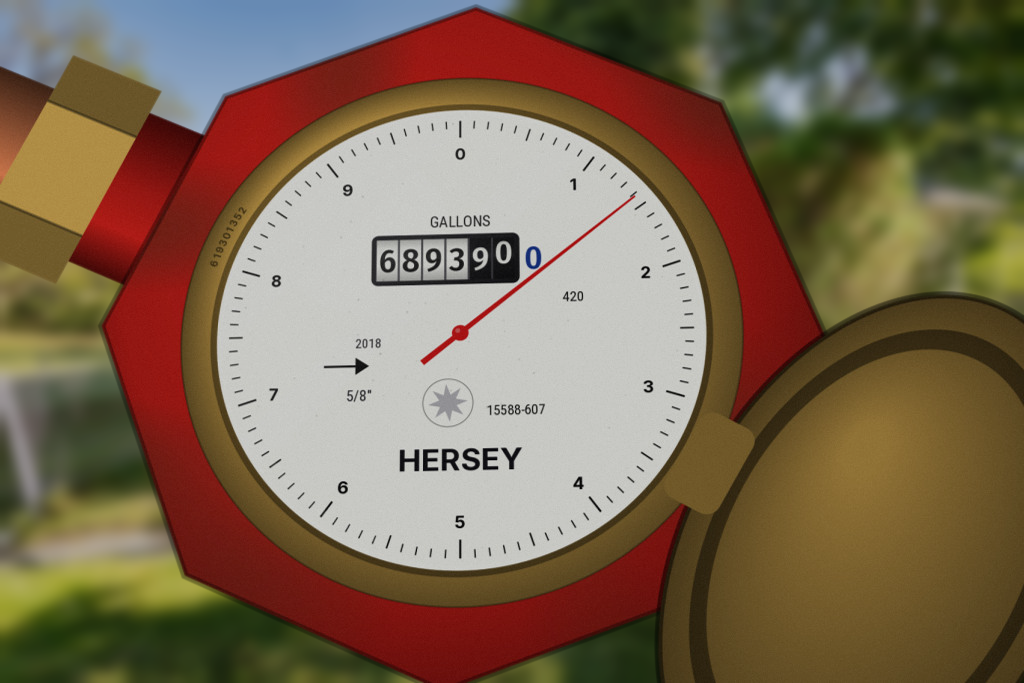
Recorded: 6893901.4 gal
